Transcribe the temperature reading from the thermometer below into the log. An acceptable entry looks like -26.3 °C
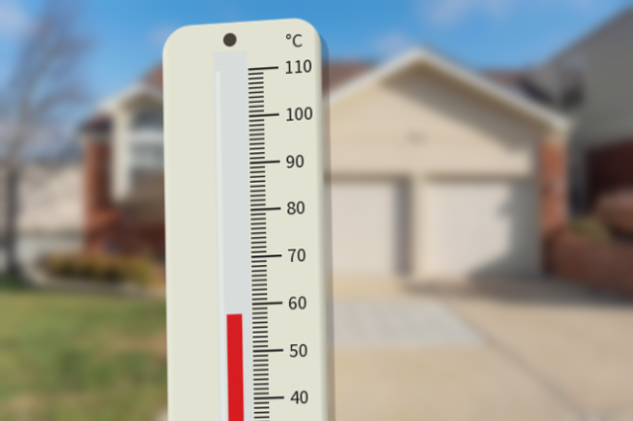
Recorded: 58 °C
